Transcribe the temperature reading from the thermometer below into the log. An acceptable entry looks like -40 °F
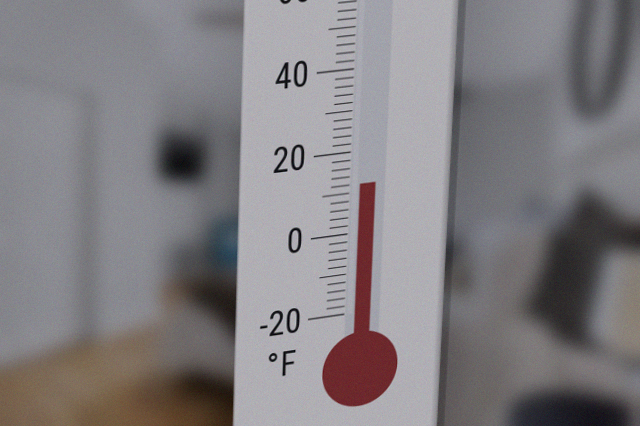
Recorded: 12 °F
